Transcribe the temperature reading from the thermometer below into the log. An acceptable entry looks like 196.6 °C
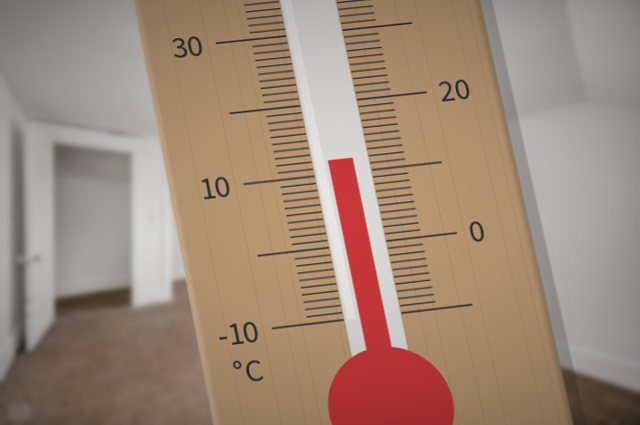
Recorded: 12 °C
